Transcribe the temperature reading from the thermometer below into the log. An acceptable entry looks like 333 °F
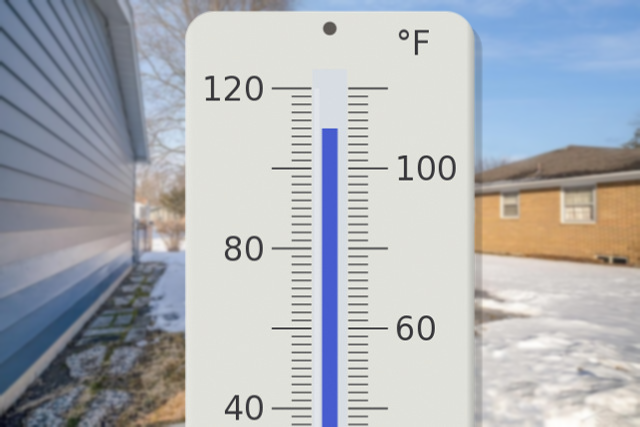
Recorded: 110 °F
